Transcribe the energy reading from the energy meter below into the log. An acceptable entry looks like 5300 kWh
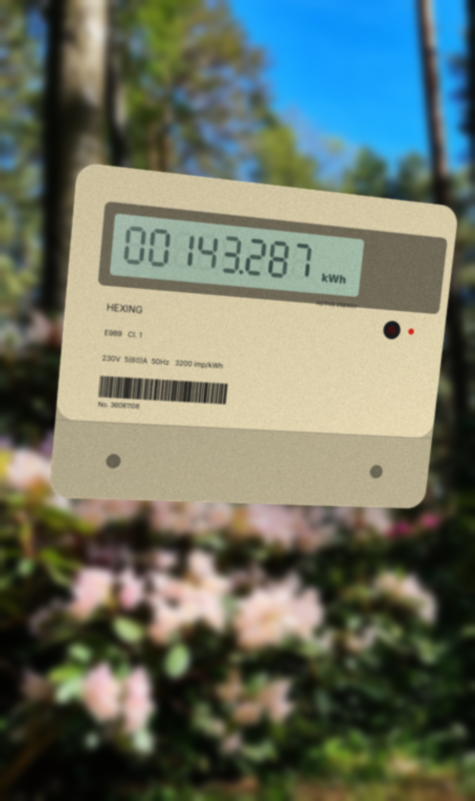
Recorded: 143.287 kWh
